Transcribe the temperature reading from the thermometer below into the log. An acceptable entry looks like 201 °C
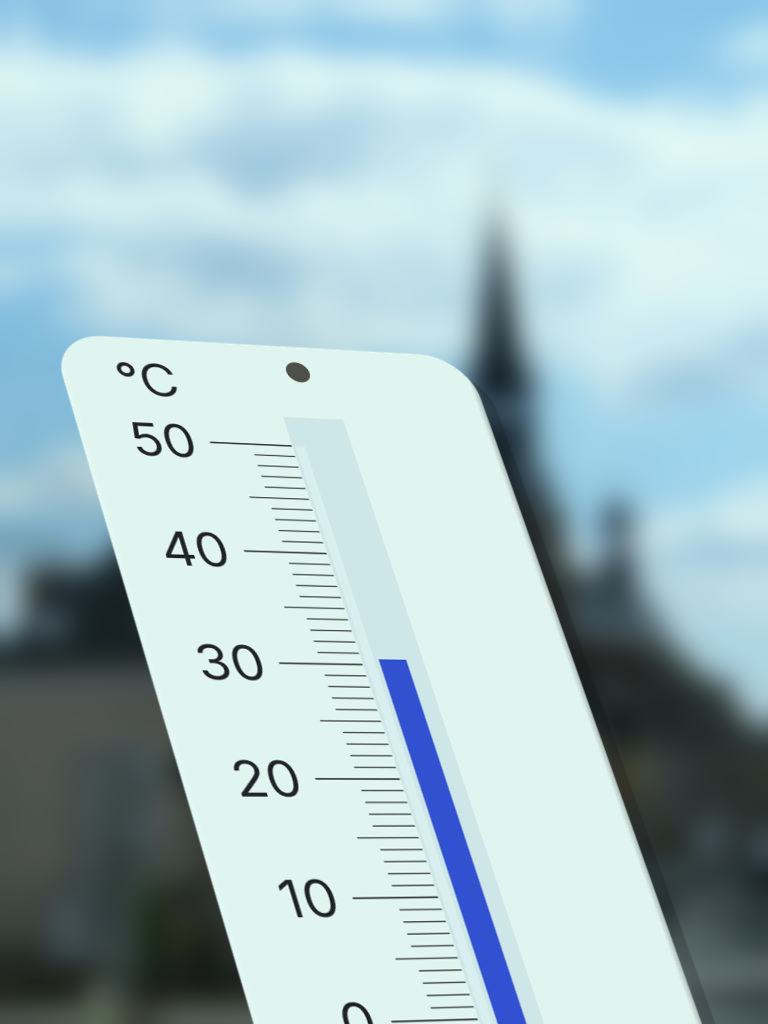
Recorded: 30.5 °C
